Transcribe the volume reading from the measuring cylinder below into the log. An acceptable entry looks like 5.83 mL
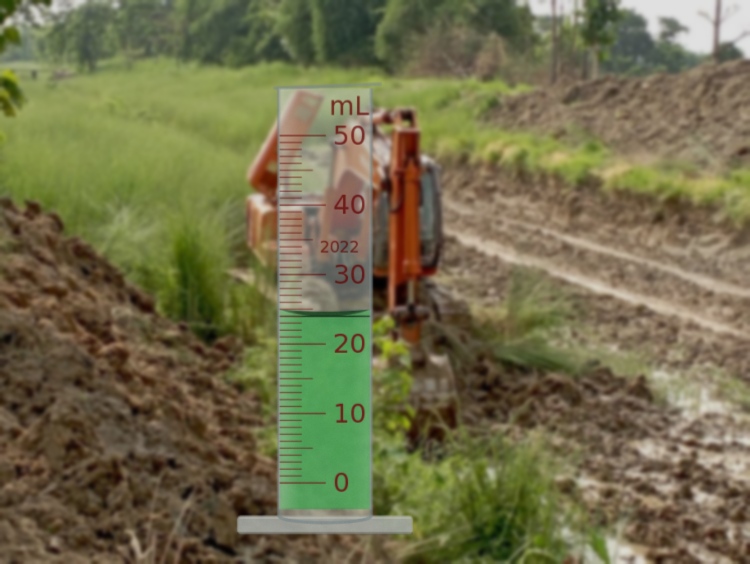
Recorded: 24 mL
